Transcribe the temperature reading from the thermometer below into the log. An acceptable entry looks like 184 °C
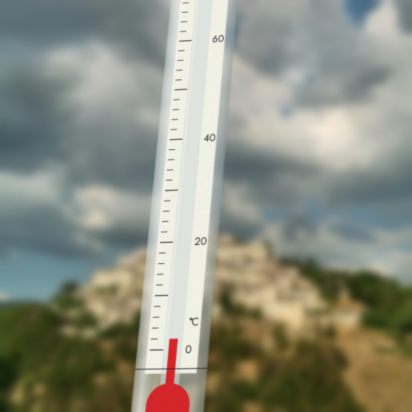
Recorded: 2 °C
